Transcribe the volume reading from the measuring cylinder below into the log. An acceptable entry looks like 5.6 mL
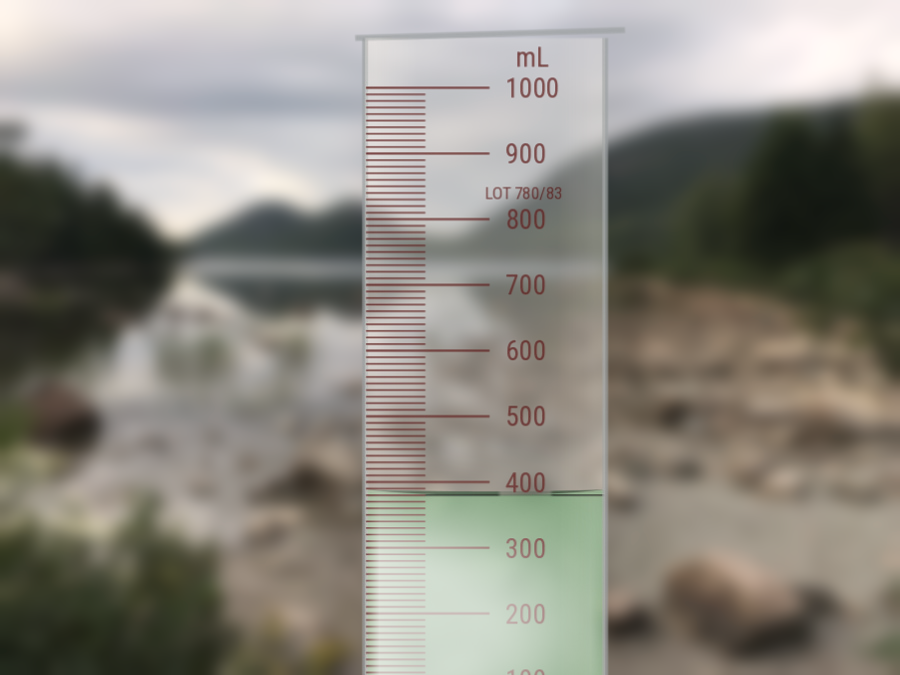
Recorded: 380 mL
